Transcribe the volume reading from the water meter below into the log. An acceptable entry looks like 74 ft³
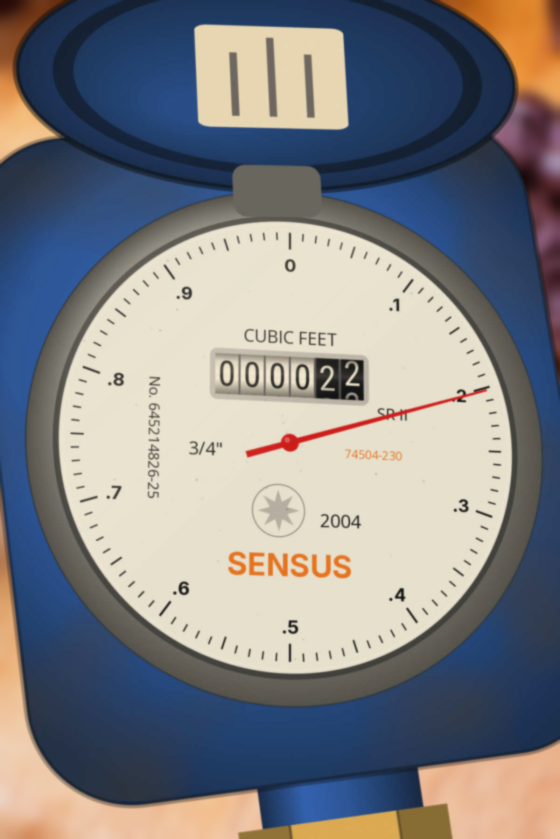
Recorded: 22.20 ft³
